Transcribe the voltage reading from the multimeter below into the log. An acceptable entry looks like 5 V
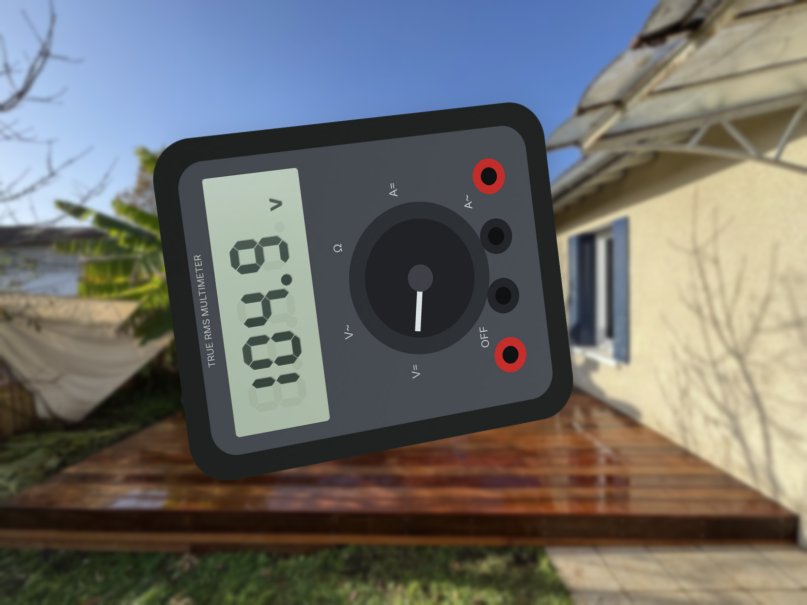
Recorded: 104.9 V
